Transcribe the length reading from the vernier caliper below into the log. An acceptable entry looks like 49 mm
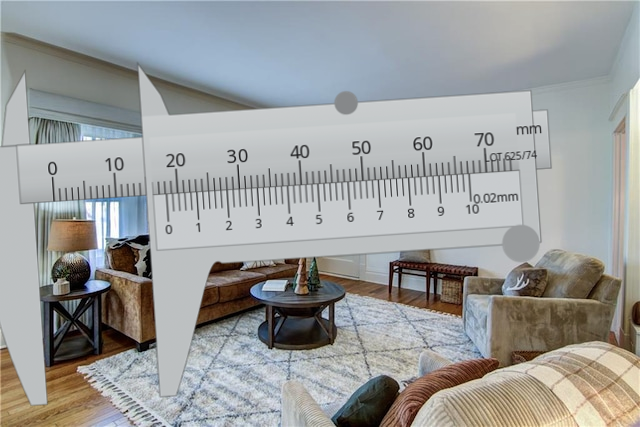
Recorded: 18.2 mm
